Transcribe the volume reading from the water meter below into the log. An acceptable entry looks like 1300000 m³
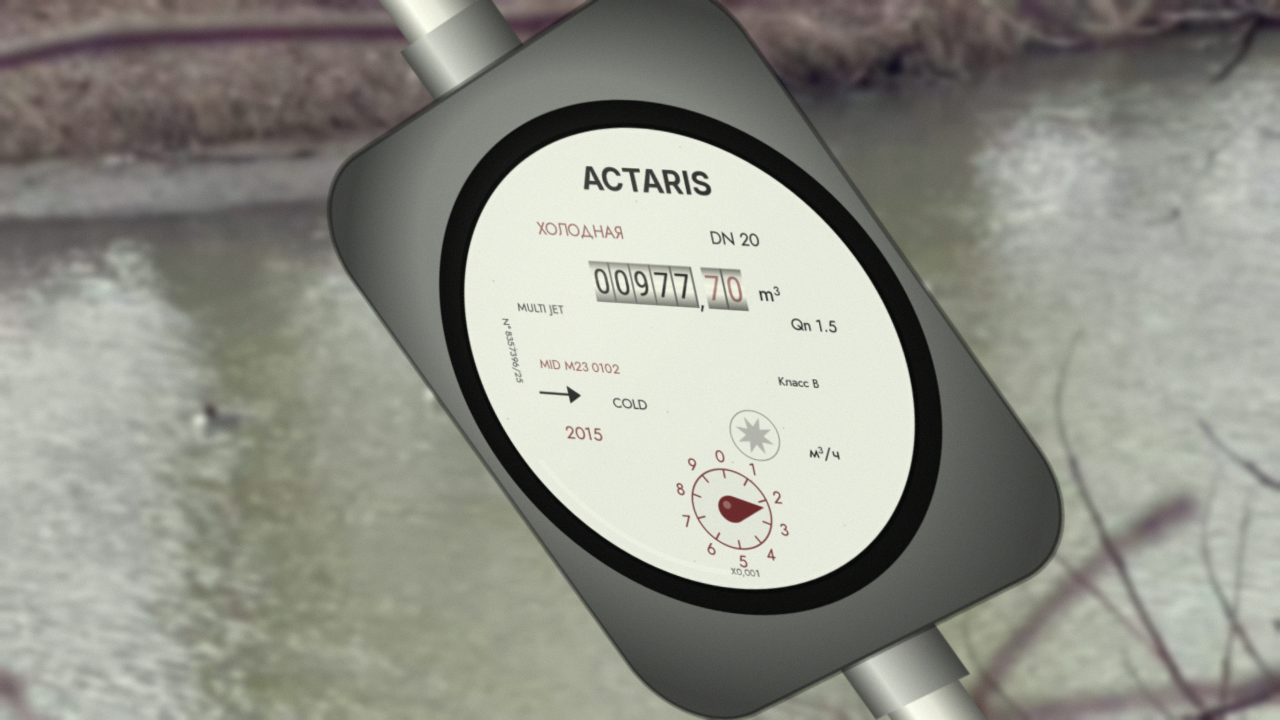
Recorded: 977.702 m³
